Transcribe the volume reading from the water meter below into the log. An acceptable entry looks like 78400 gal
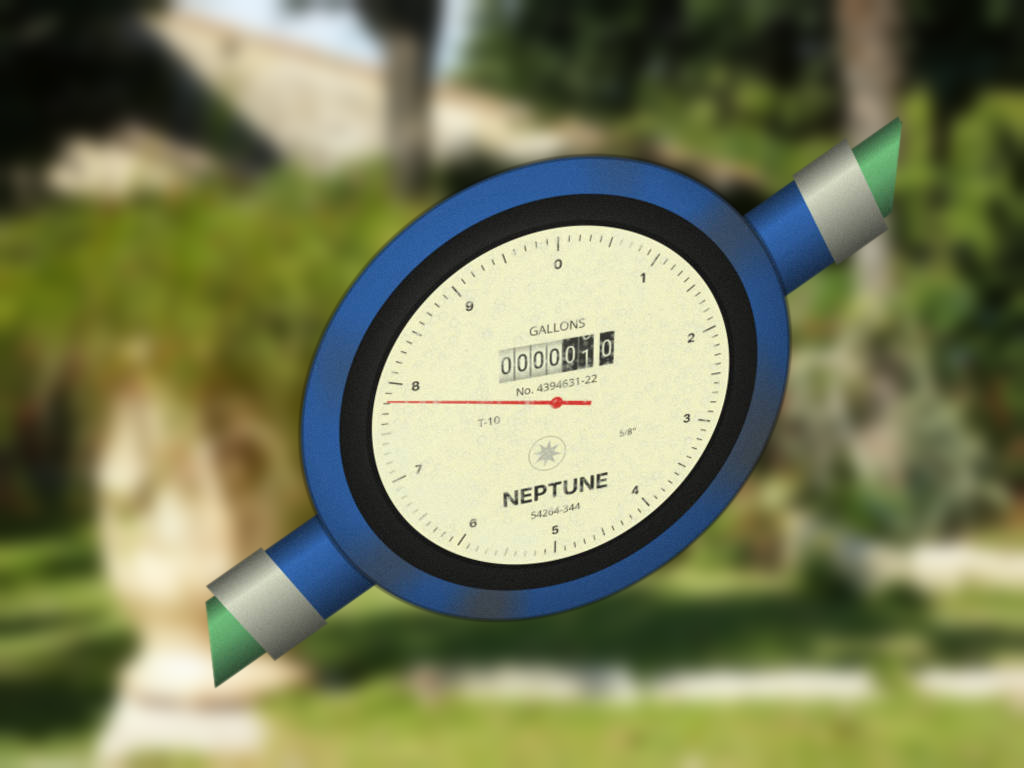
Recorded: 7.8 gal
